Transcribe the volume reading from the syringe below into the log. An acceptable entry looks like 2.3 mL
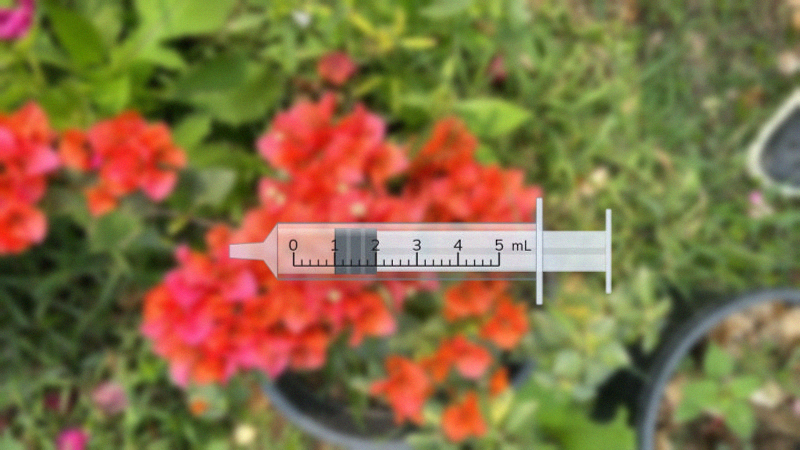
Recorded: 1 mL
